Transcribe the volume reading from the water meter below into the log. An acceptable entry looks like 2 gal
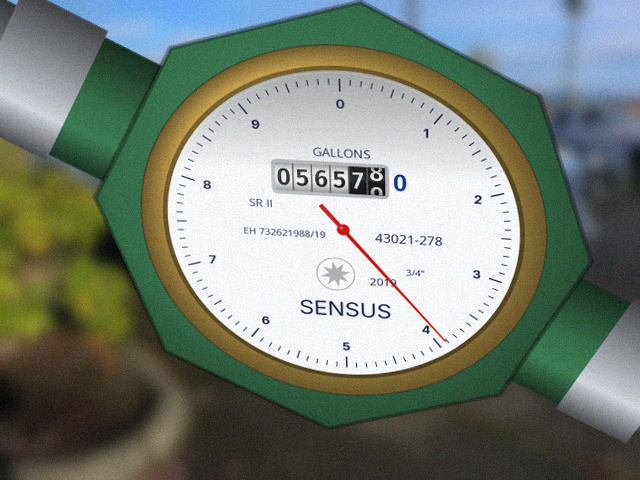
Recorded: 565783.9 gal
